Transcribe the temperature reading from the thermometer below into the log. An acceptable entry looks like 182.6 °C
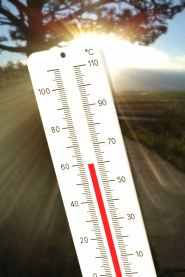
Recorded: 60 °C
